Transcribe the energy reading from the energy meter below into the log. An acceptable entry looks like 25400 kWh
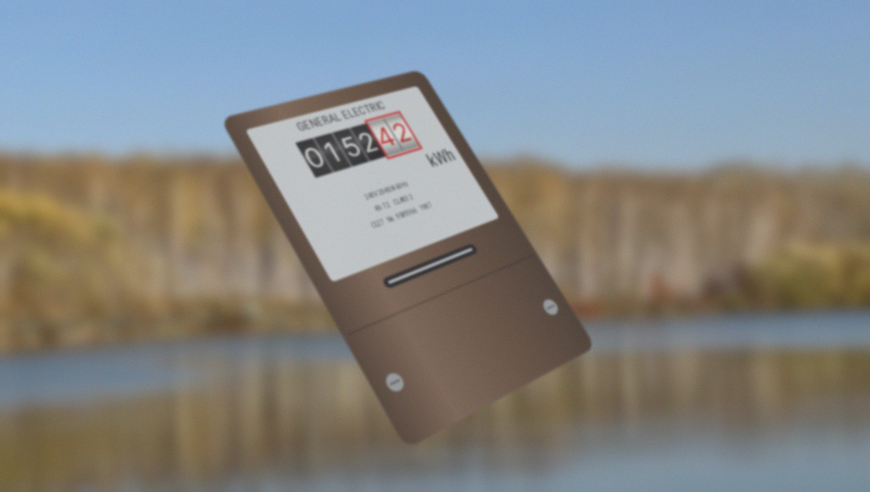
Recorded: 152.42 kWh
